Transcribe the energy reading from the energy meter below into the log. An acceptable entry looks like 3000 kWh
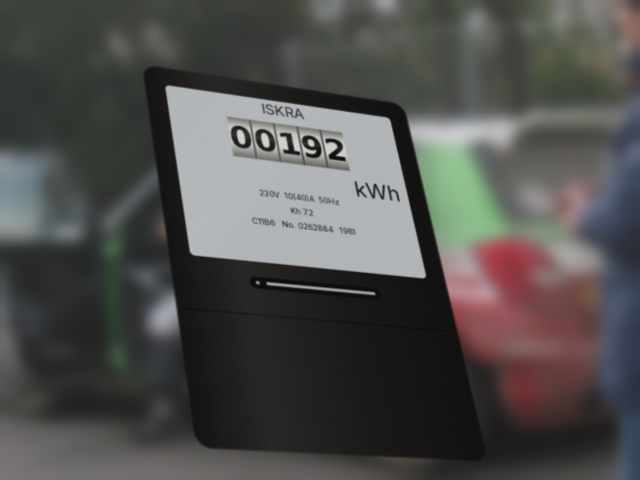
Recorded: 192 kWh
